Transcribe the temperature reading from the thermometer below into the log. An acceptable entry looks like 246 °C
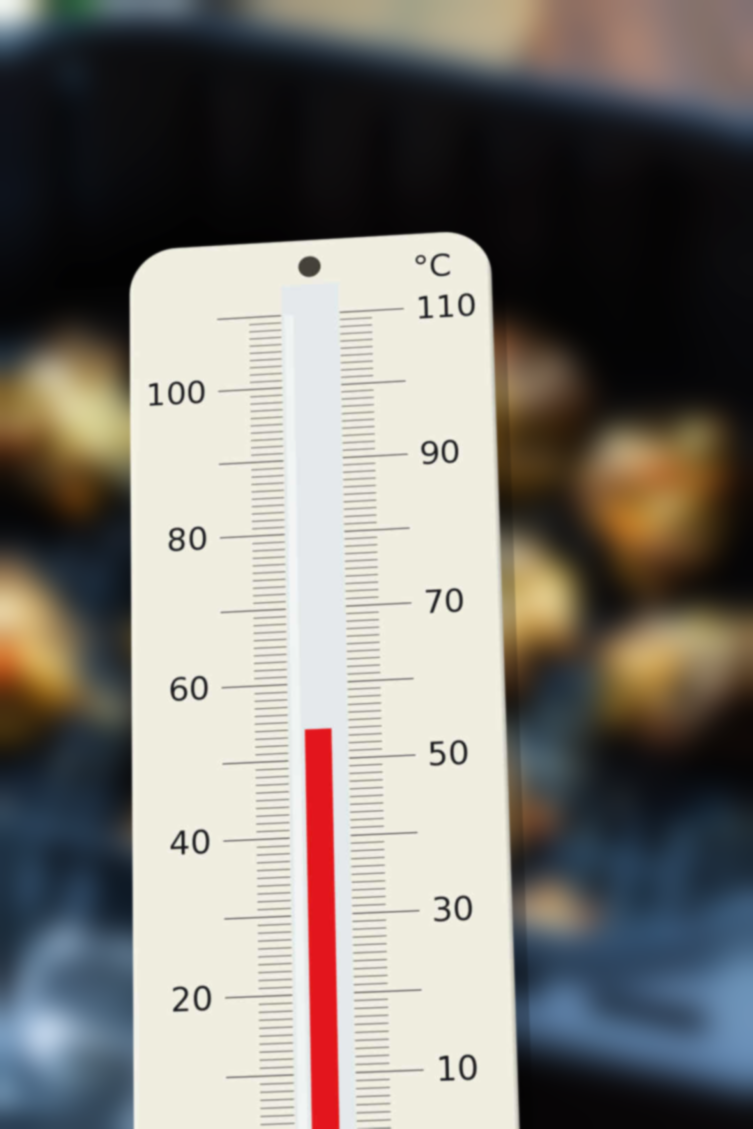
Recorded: 54 °C
